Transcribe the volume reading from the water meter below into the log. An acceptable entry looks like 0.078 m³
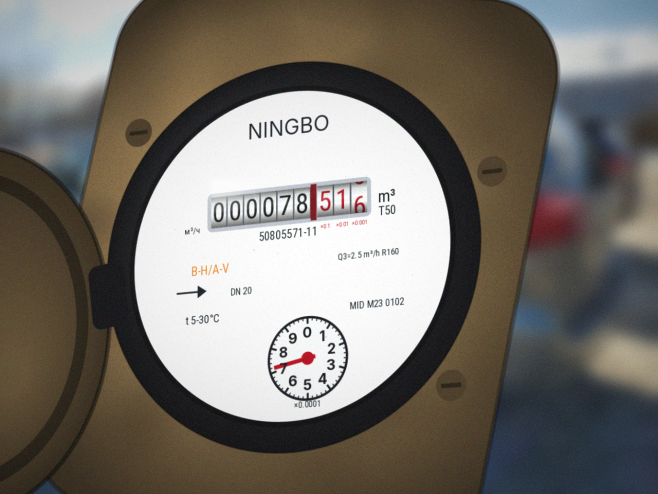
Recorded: 78.5157 m³
